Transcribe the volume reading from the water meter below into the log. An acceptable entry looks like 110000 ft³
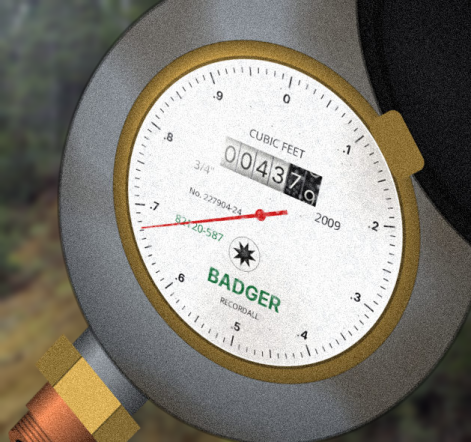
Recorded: 4378.67 ft³
